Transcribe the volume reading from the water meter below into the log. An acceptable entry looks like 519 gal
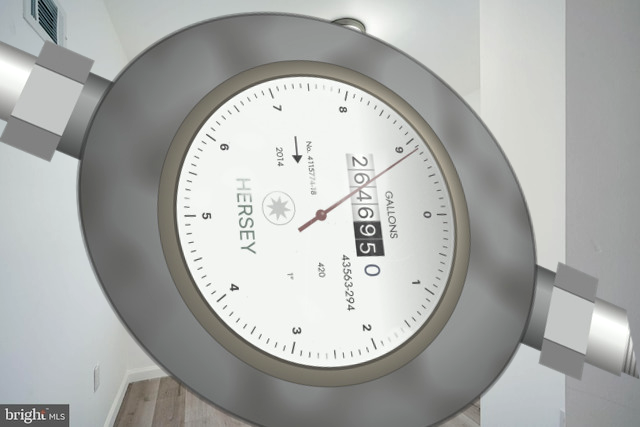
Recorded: 2646949.1 gal
